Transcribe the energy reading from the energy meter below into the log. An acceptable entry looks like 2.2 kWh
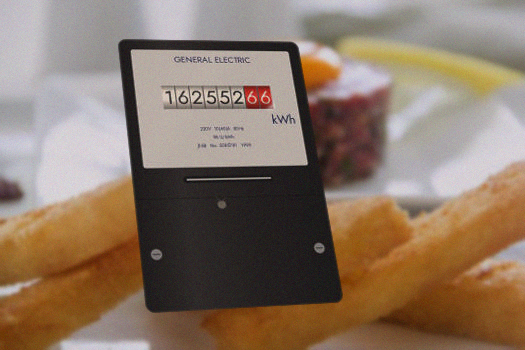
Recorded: 162552.66 kWh
